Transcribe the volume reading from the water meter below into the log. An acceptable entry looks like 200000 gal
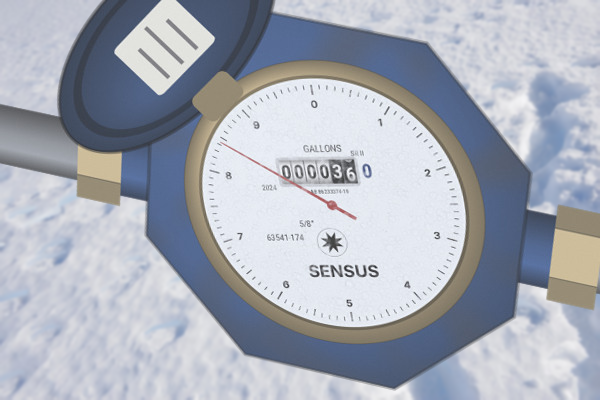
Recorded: 358.4 gal
